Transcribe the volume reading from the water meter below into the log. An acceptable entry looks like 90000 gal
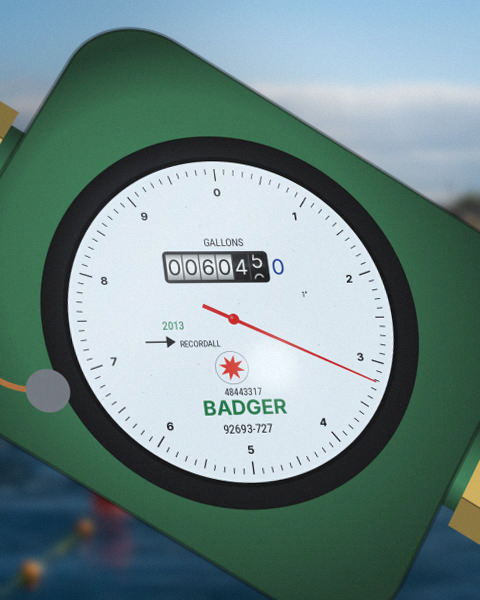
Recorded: 60453.2 gal
